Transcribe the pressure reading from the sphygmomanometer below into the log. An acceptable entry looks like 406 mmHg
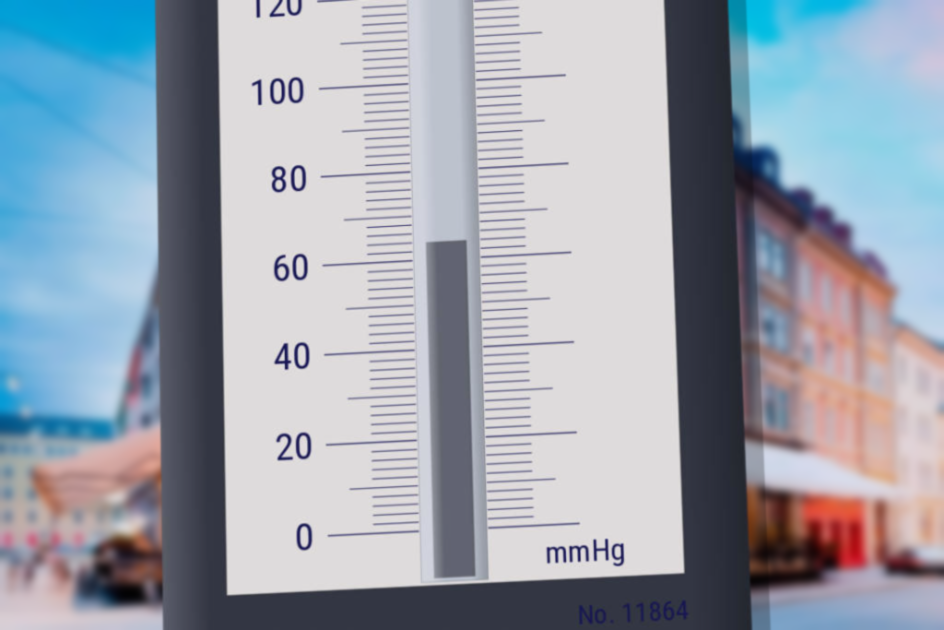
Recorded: 64 mmHg
